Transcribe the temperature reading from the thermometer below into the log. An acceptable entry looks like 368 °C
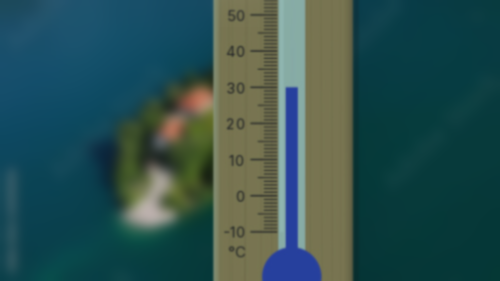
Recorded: 30 °C
